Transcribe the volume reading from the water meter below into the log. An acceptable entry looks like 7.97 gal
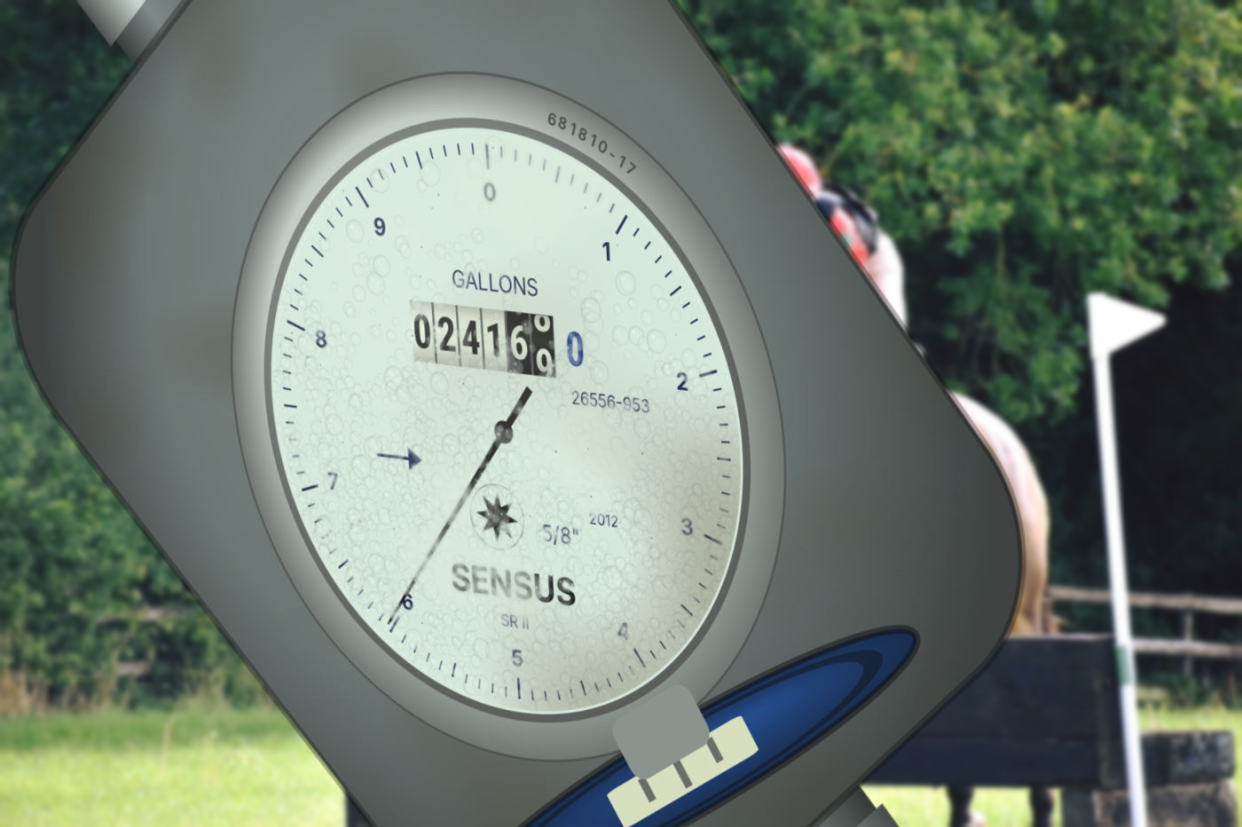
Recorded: 241686.0 gal
